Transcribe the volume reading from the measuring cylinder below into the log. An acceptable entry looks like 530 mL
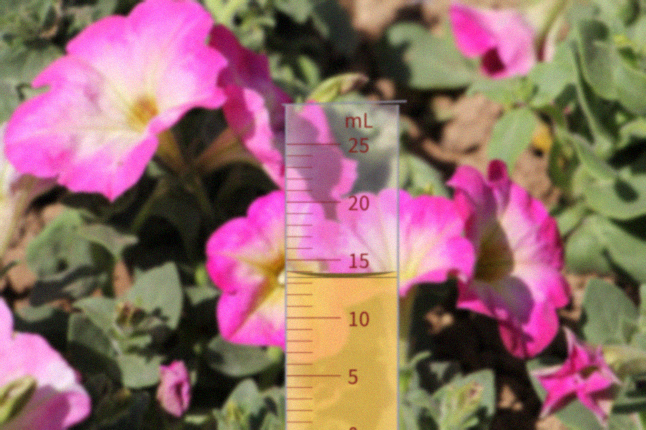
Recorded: 13.5 mL
